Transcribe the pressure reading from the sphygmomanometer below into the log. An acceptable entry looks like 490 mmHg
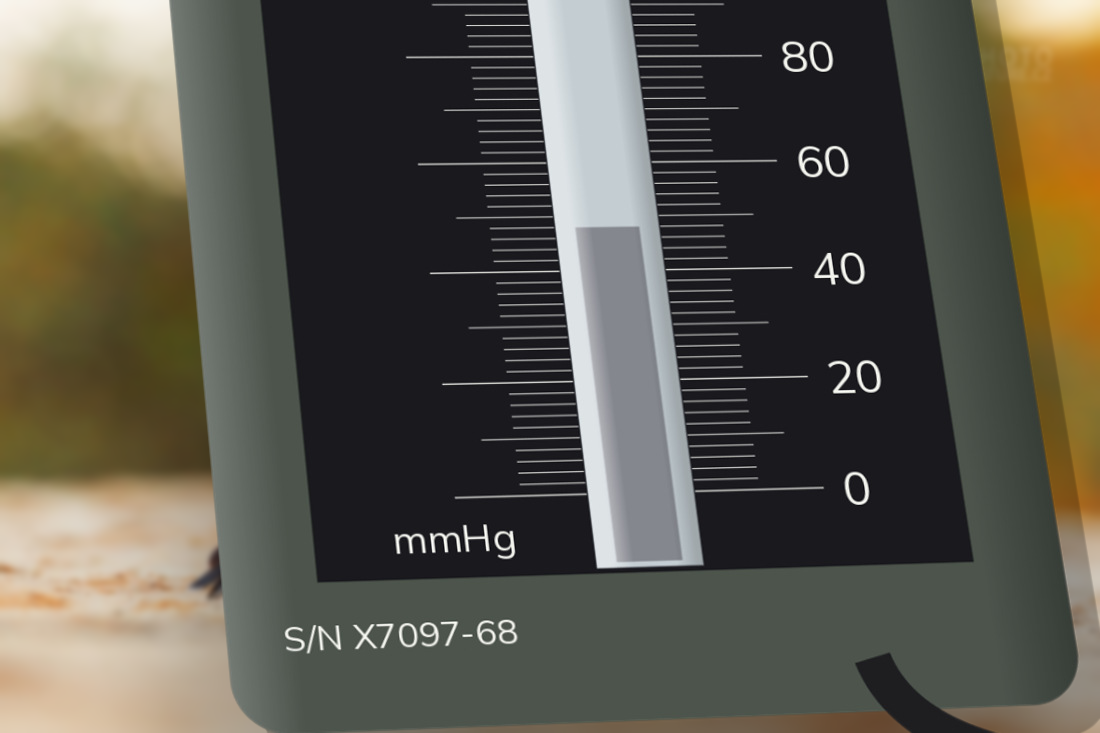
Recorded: 48 mmHg
